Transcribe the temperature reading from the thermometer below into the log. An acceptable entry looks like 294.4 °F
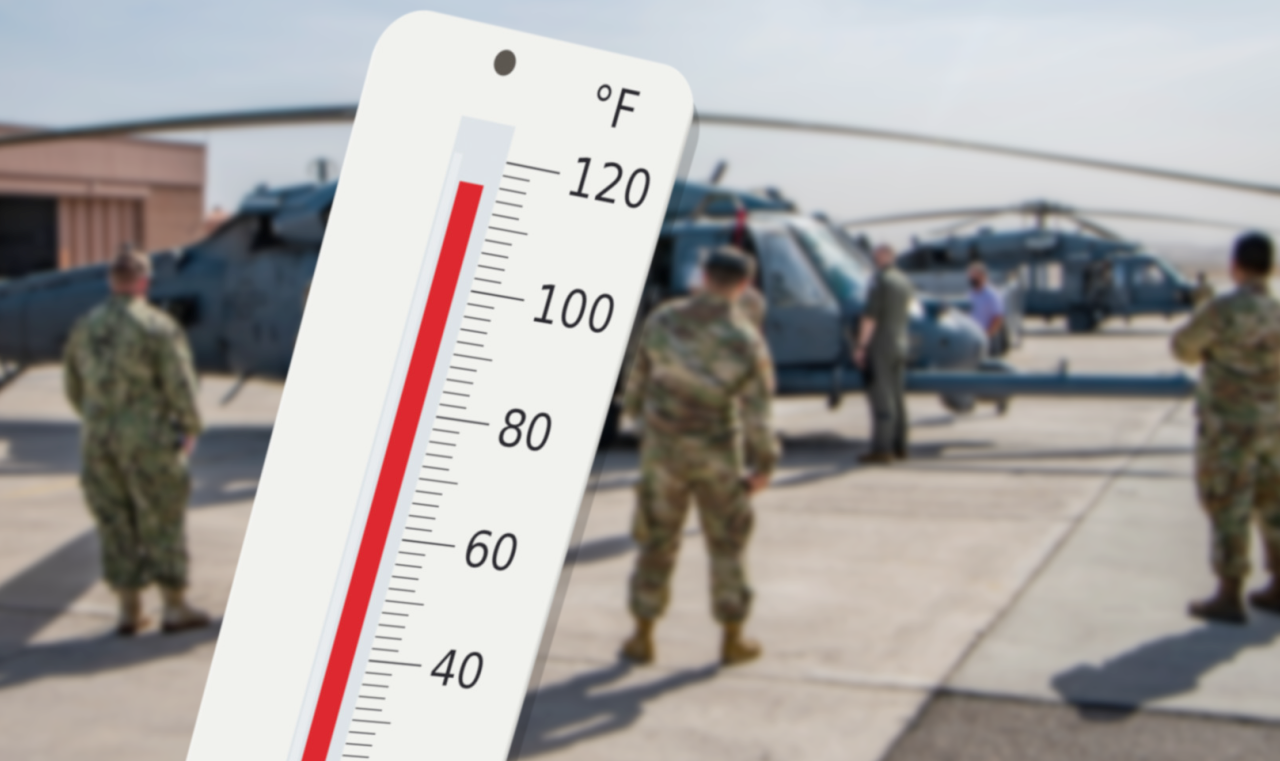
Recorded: 116 °F
